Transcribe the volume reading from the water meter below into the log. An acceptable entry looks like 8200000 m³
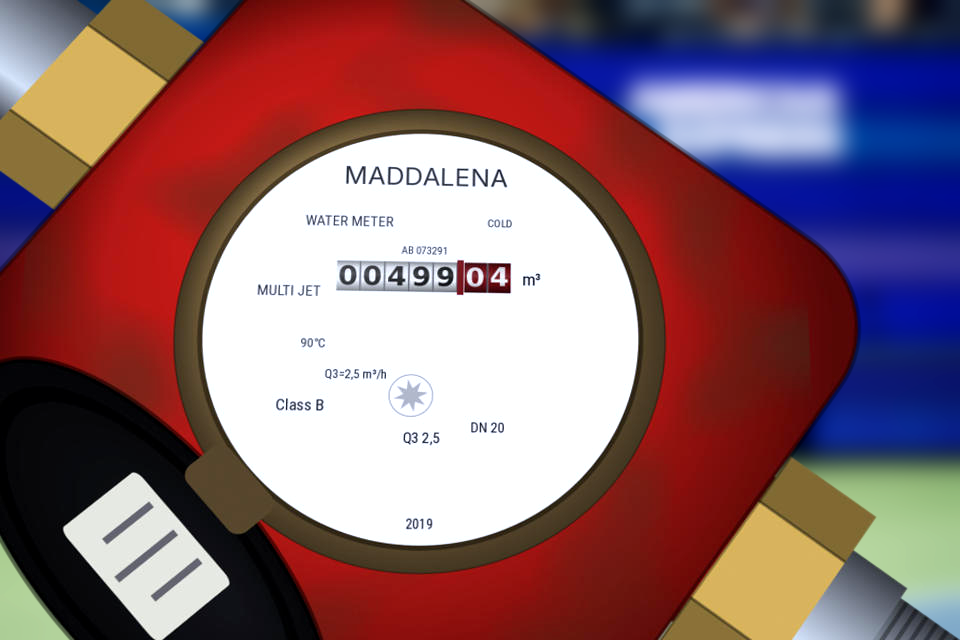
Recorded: 499.04 m³
